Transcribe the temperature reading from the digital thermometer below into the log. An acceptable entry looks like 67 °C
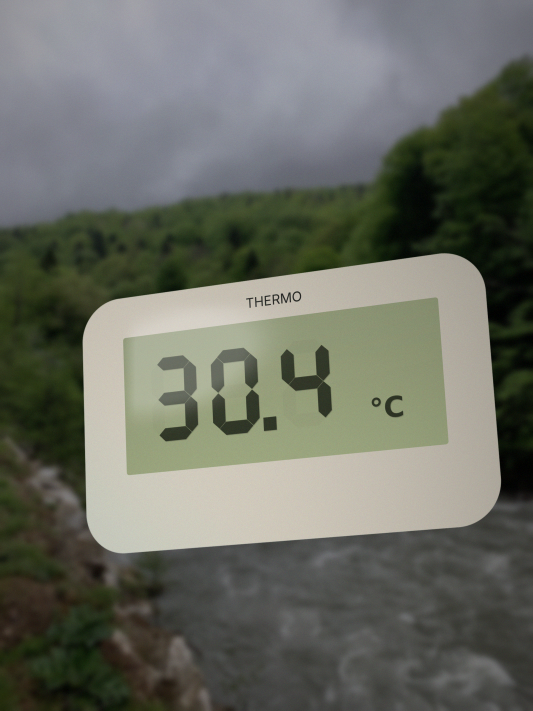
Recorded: 30.4 °C
